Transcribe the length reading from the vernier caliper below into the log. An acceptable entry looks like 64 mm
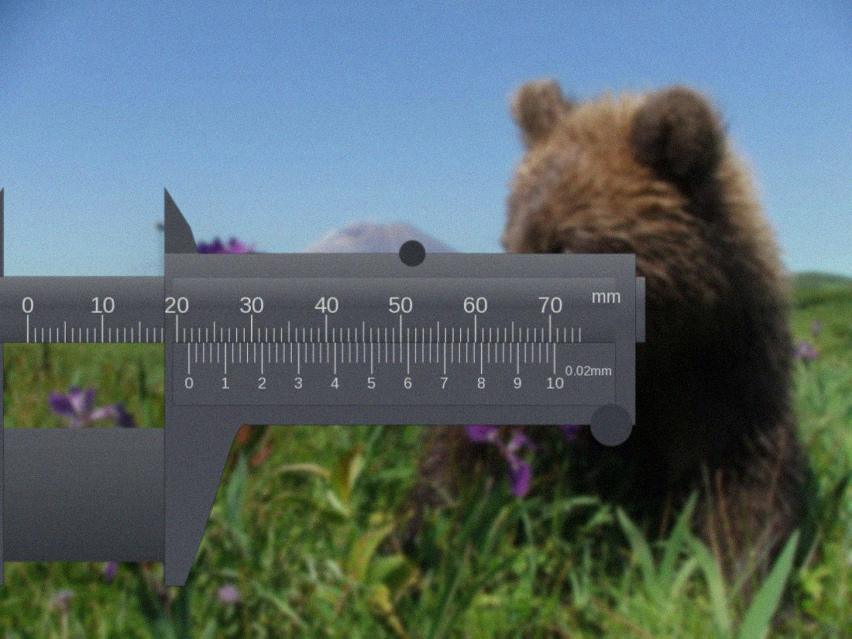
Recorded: 21.6 mm
